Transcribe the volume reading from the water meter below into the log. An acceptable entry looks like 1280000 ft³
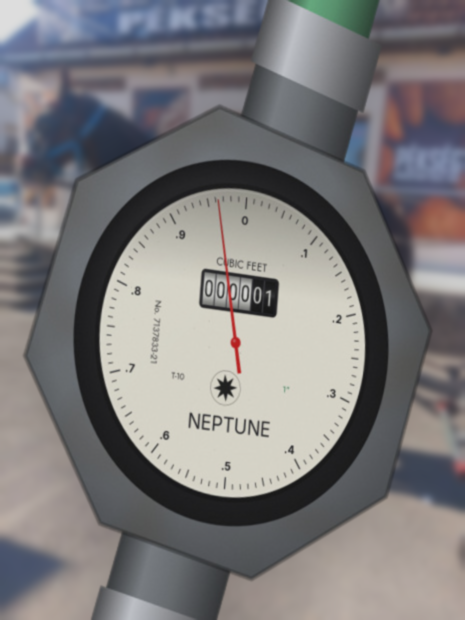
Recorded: 0.96 ft³
